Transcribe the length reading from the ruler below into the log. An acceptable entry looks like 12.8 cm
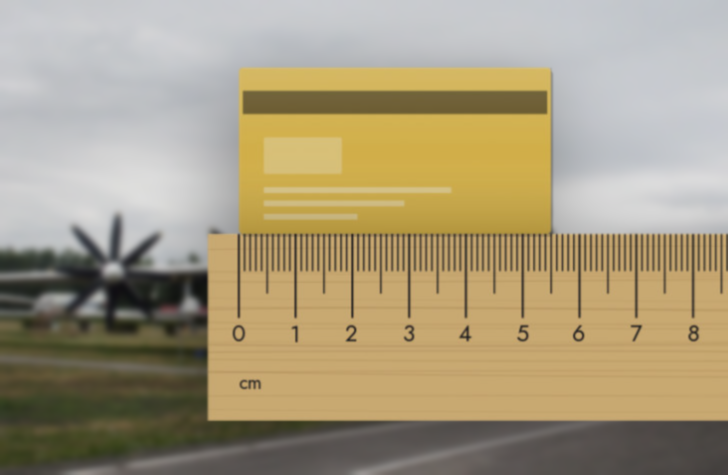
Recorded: 5.5 cm
